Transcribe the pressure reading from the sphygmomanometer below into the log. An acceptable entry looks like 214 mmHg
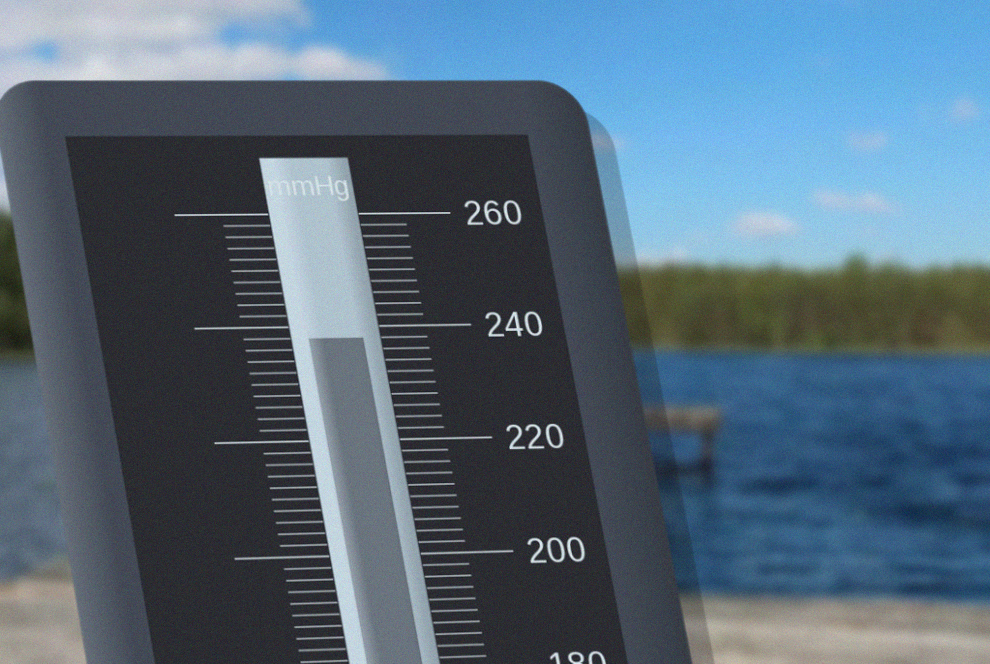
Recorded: 238 mmHg
